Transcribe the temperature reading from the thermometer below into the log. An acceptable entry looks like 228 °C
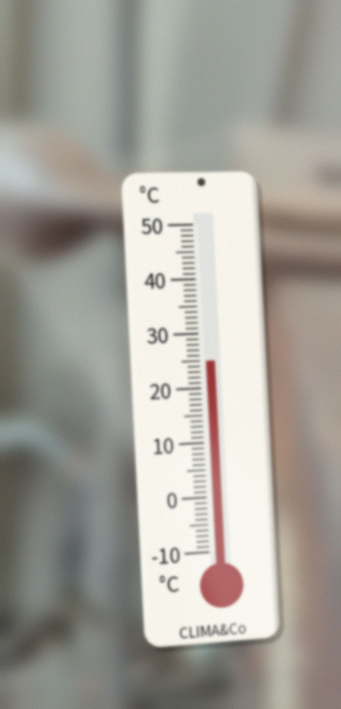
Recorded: 25 °C
